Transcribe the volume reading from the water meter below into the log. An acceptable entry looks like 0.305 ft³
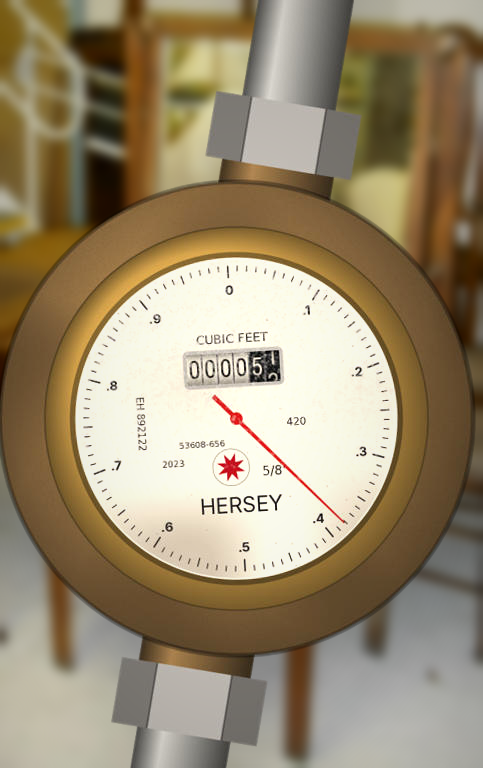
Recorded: 51.38 ft³
